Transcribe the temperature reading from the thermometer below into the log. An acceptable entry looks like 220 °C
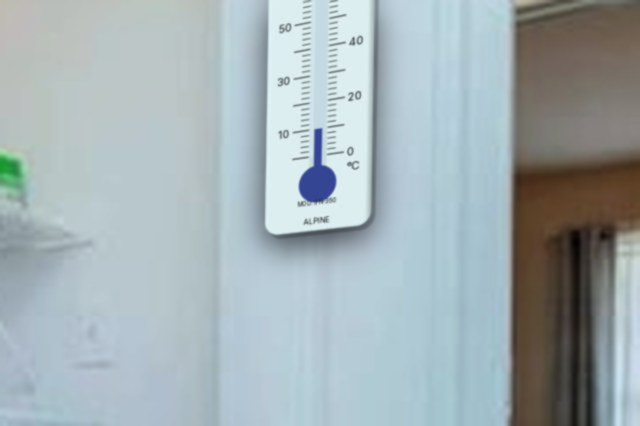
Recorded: 10 °C
